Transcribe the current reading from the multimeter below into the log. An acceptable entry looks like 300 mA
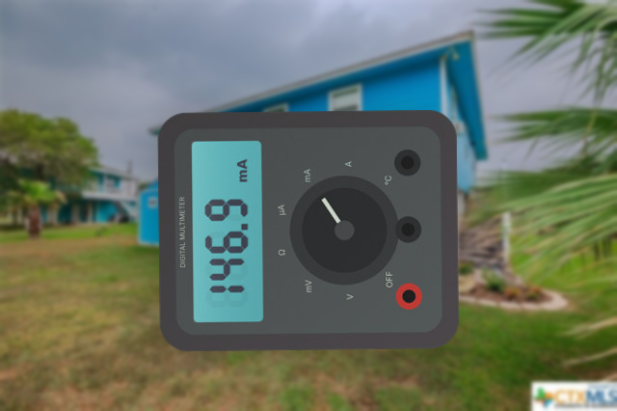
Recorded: 146.9 mA
